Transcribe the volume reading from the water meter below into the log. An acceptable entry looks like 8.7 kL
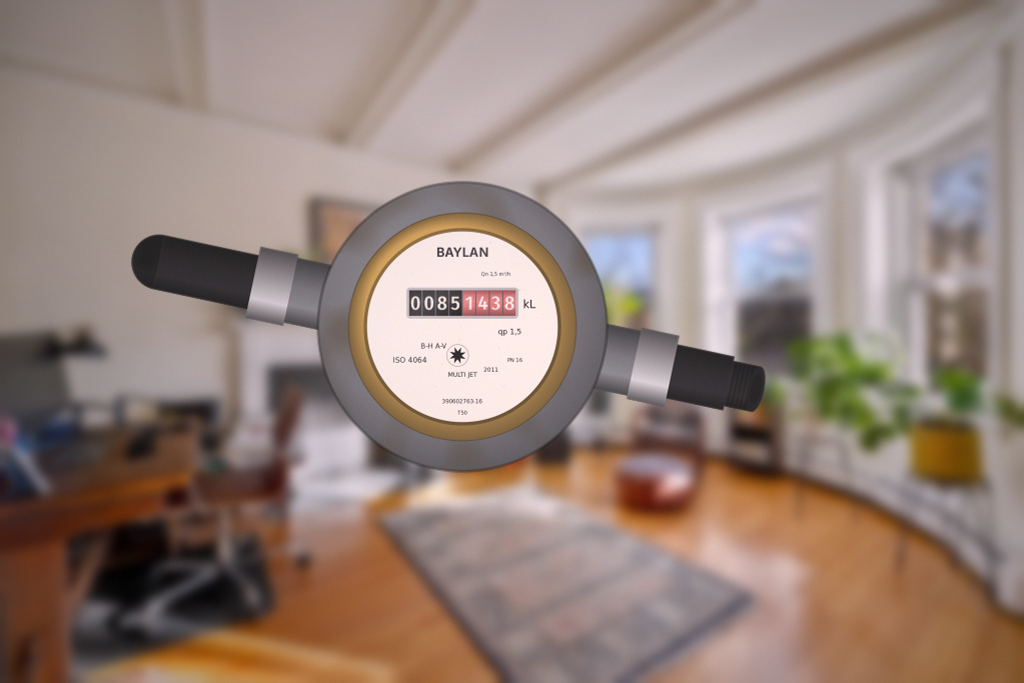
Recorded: 85.1438 kL
